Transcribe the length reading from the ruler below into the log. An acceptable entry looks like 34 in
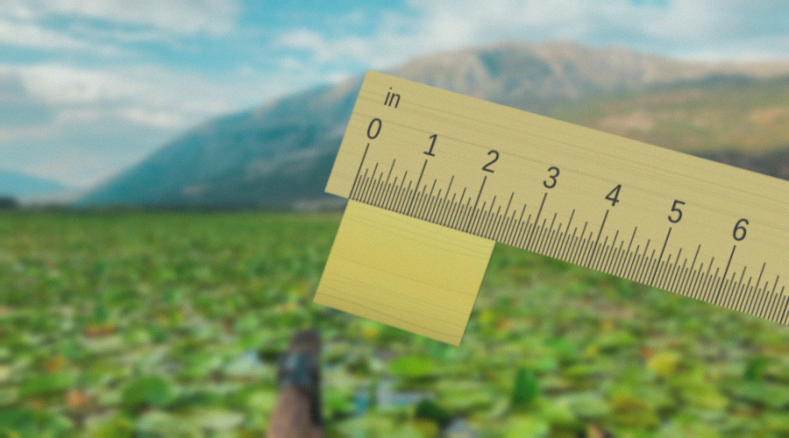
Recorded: 2.5 in
